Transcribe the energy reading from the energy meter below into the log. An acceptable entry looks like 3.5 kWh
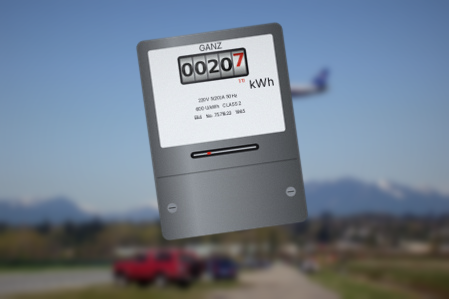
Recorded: 20.7 kWh
